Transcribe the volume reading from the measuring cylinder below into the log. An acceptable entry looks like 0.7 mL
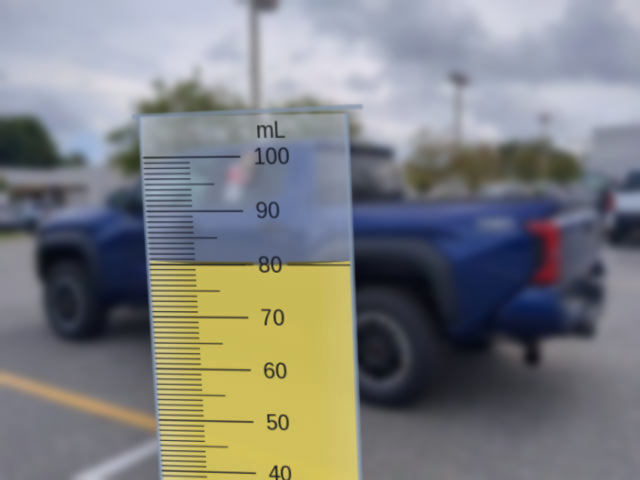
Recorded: 80 mL
